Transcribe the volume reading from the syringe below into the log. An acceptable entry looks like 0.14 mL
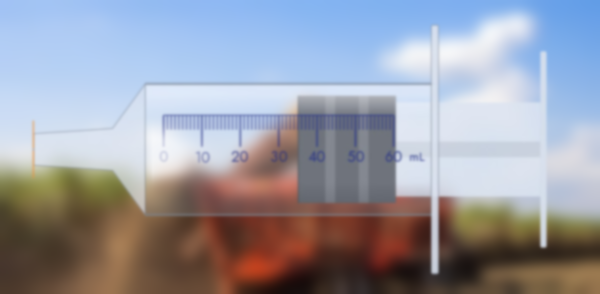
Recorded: 35 mL
